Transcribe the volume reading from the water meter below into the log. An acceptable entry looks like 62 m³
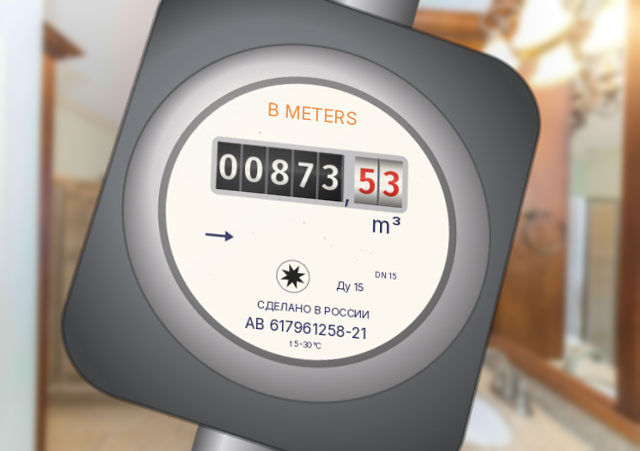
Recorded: 873.53 m³
